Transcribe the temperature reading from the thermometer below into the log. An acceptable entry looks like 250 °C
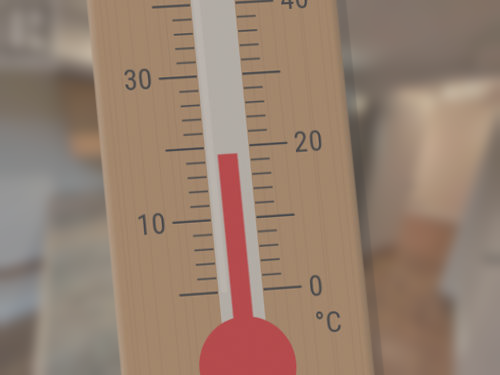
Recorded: 19 °C
